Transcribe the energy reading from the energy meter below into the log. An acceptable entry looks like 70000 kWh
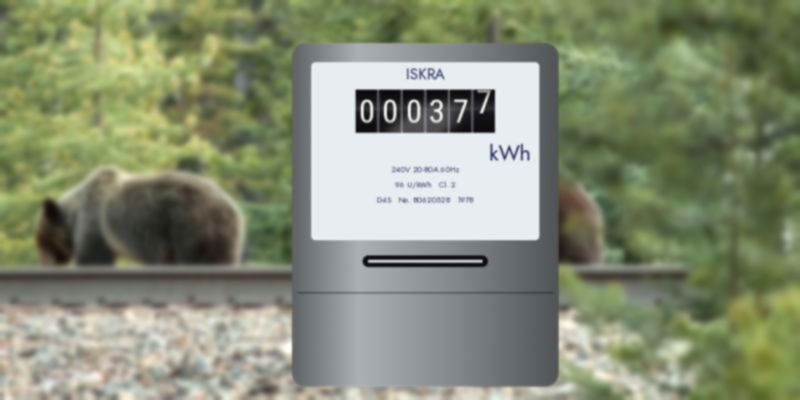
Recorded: 377 kWh
